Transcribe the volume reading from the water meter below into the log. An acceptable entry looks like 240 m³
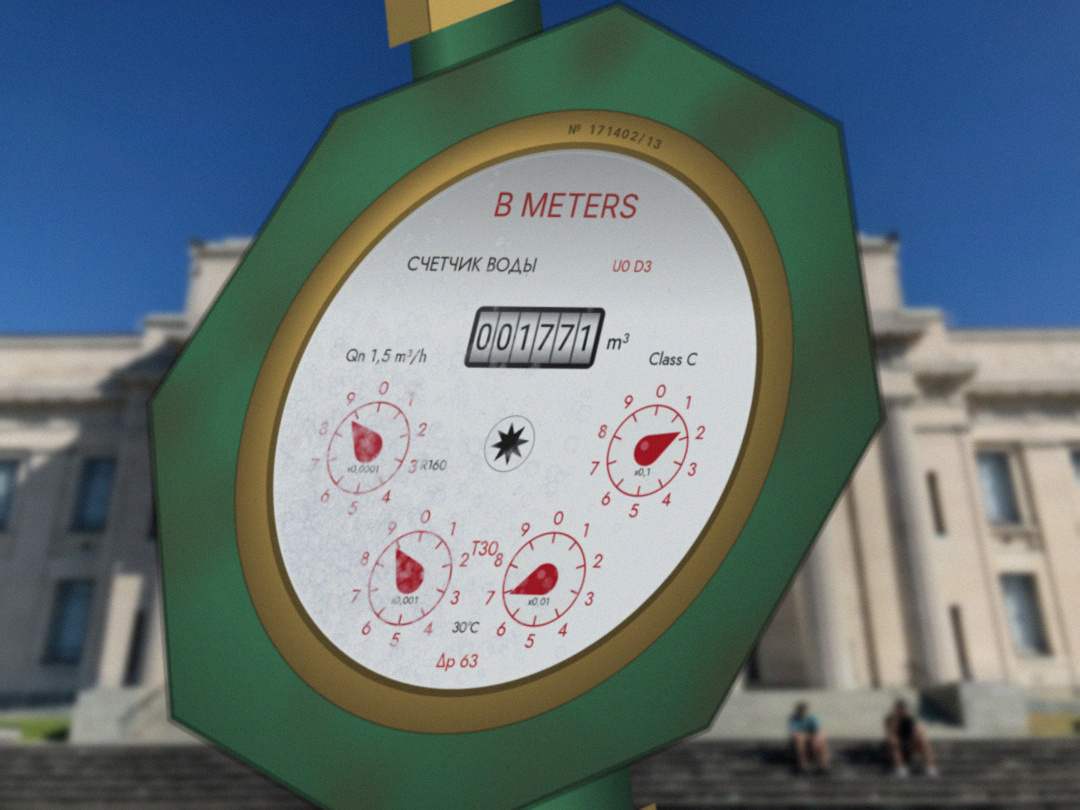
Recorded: 1771.1688 m³
